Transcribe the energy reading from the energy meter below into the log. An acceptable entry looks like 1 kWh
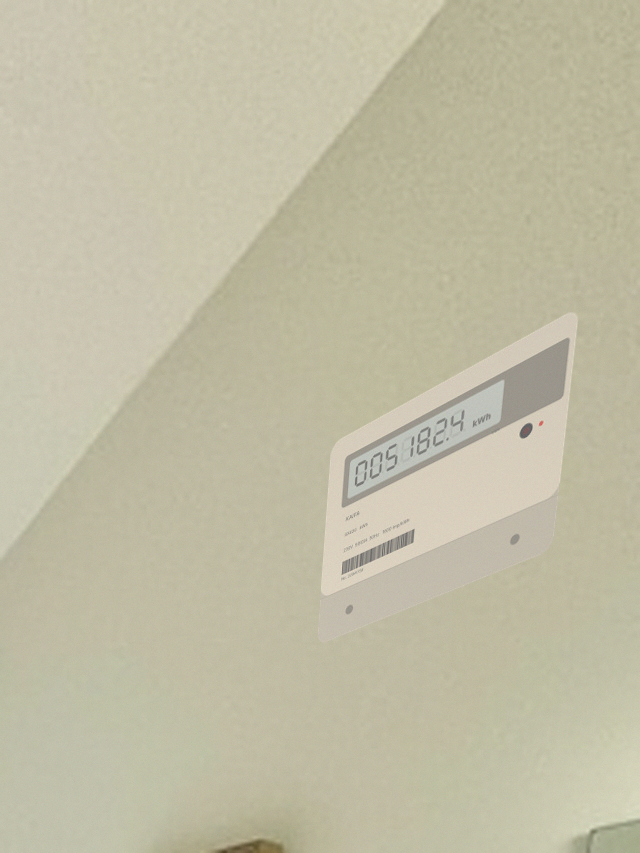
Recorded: 5182.4 kWh
